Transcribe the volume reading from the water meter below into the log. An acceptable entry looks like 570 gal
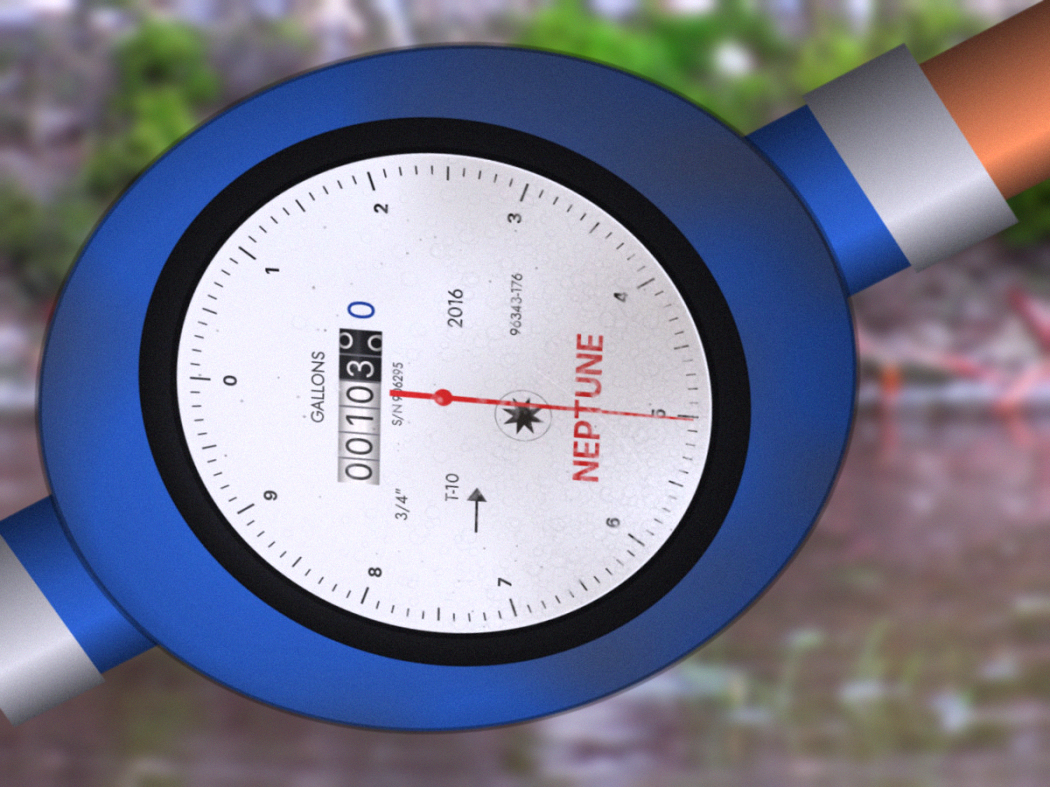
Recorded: 10385.0 gal
